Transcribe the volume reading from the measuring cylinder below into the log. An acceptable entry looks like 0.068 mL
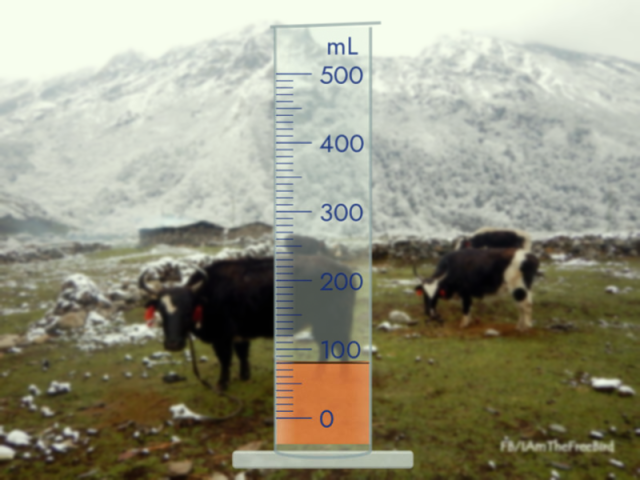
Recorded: 80 mL
